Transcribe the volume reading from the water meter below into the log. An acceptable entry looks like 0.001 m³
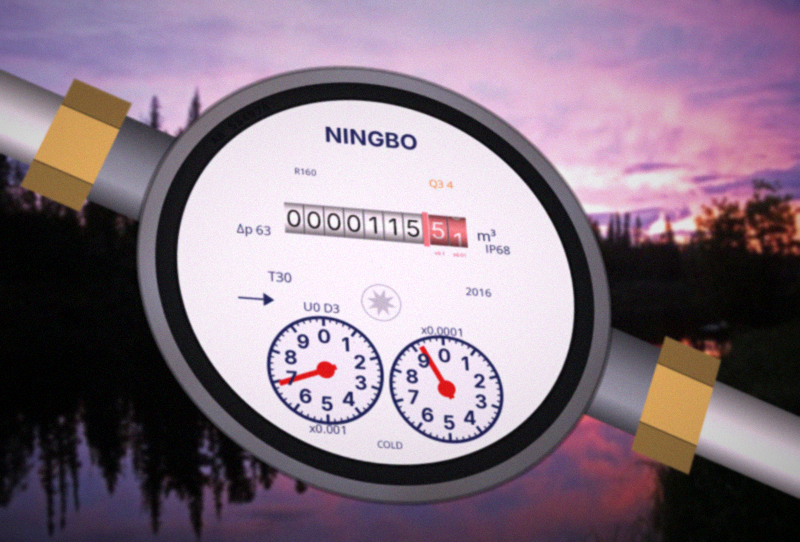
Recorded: 115.5069 m³
